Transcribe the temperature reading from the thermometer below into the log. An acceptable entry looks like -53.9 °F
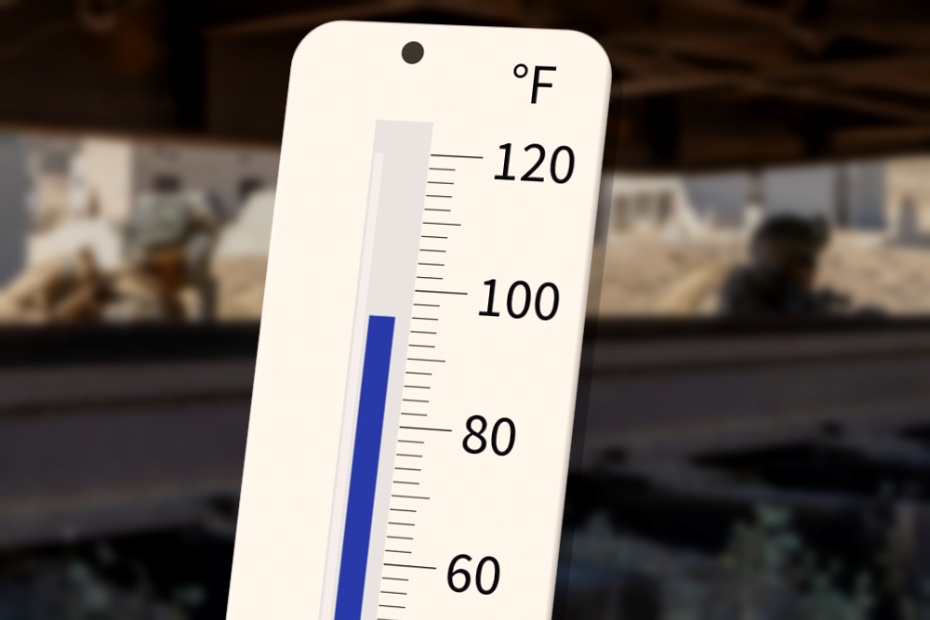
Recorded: 96 °F
